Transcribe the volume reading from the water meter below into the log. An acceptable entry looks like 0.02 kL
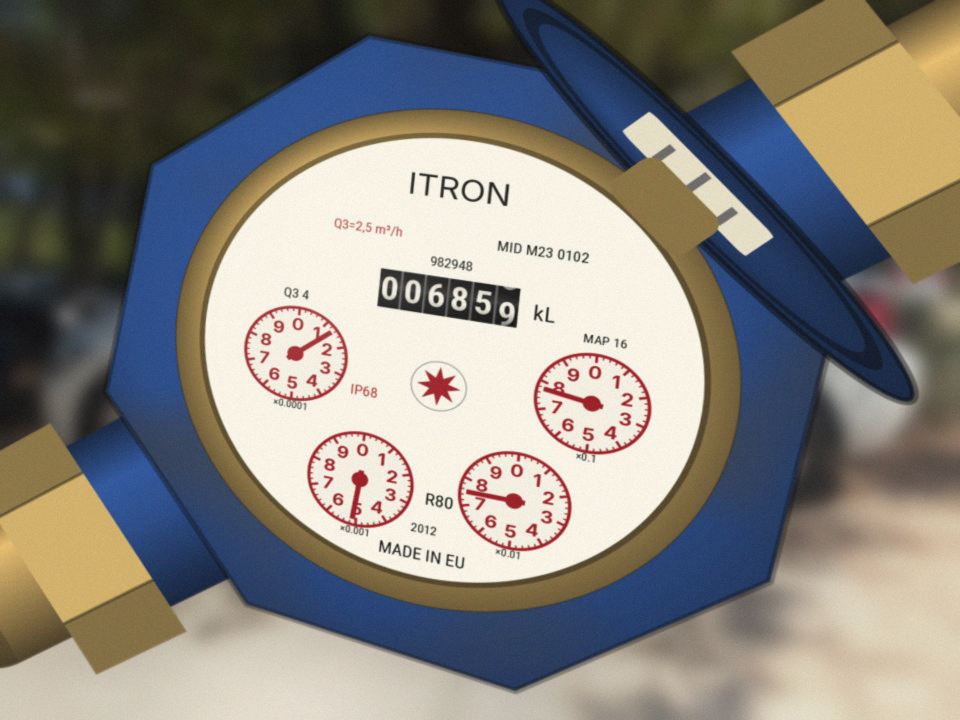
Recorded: 6858.7751 kL
